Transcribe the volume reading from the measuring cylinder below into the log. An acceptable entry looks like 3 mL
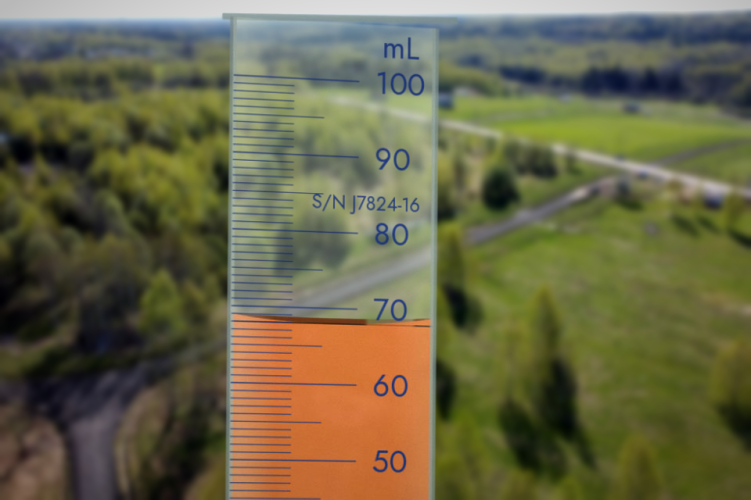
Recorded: 68 mL
